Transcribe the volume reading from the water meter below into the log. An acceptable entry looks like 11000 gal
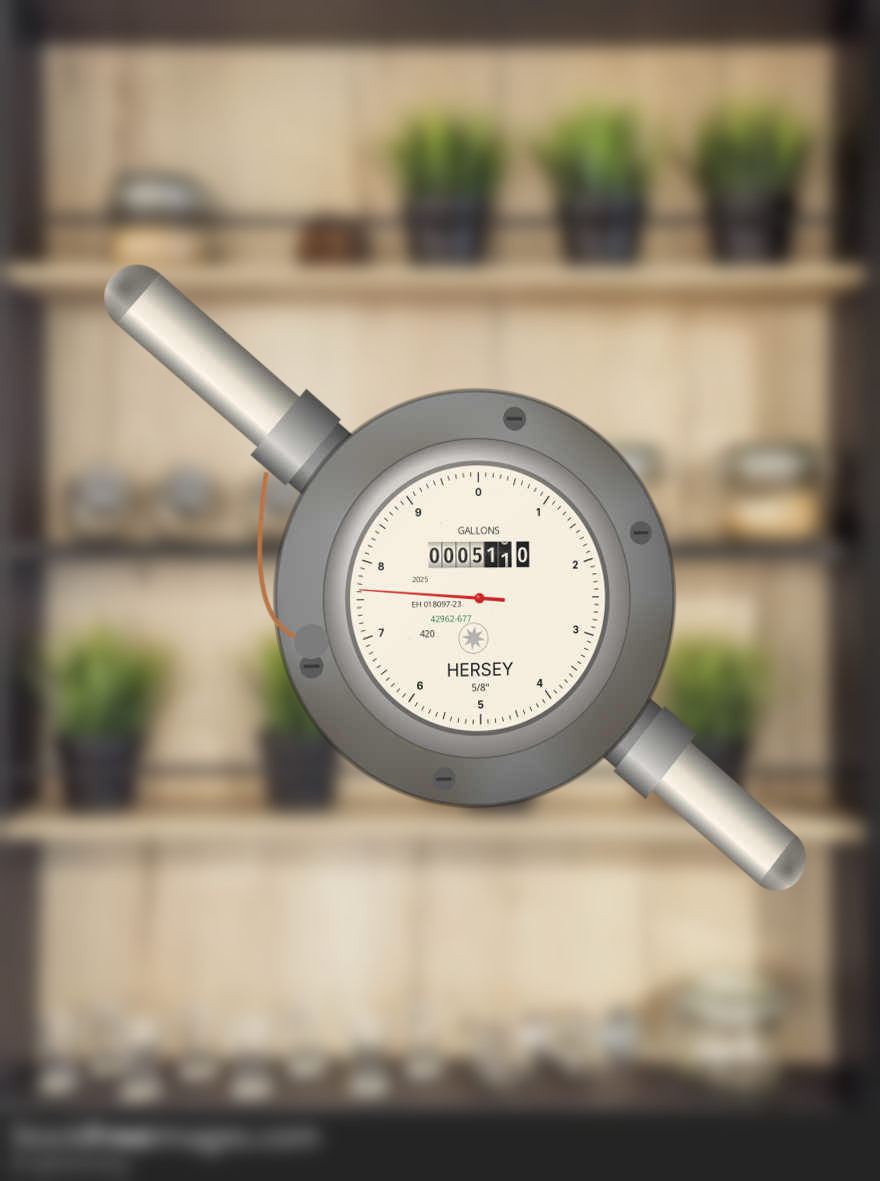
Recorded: 5107.6 gal
